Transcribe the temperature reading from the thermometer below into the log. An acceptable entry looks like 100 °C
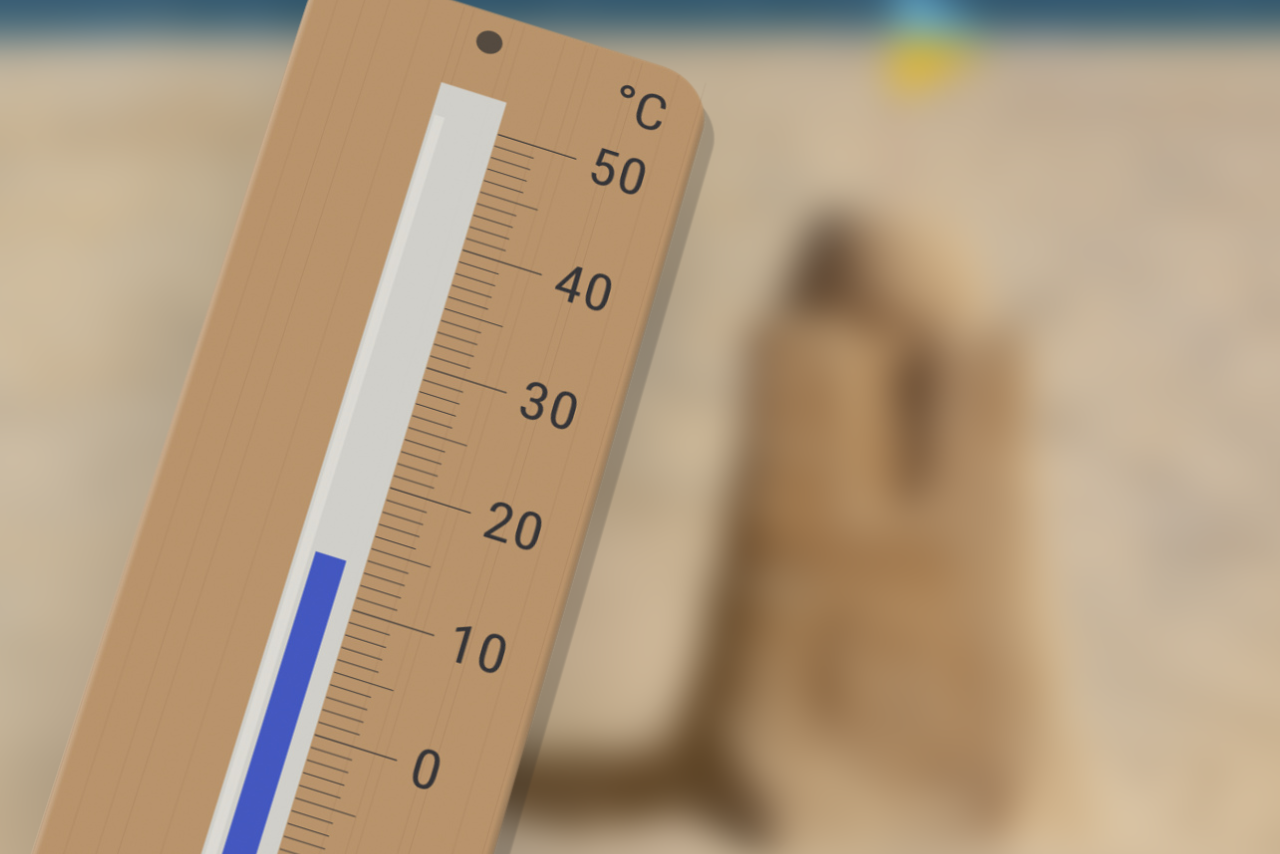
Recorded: 13.5 °C
